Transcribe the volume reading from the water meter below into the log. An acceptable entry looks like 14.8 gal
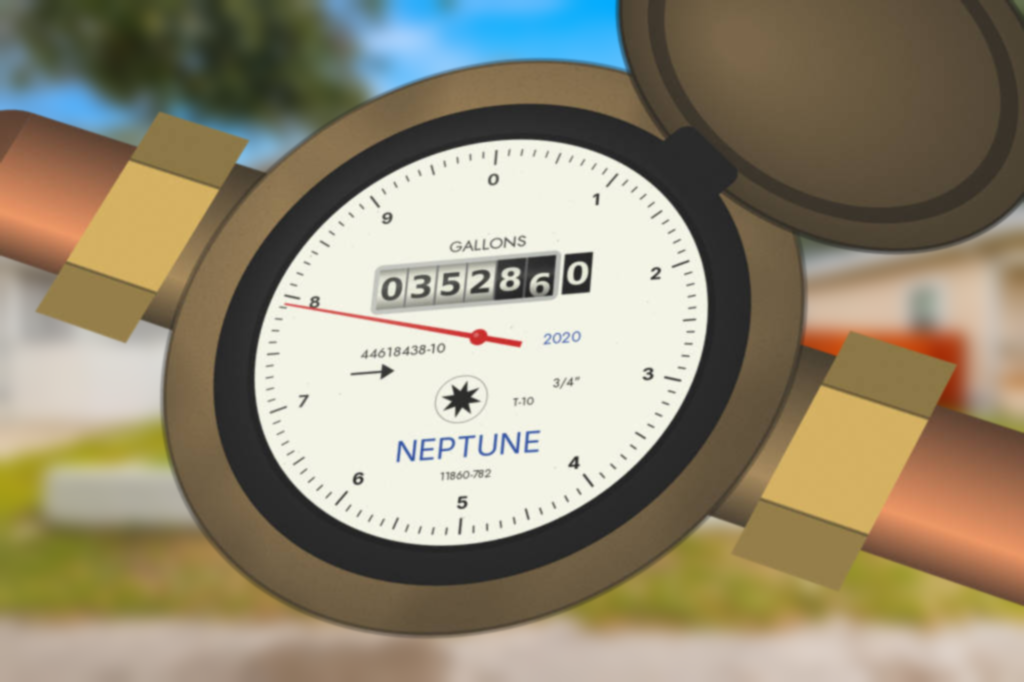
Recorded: 352857.9 gal
